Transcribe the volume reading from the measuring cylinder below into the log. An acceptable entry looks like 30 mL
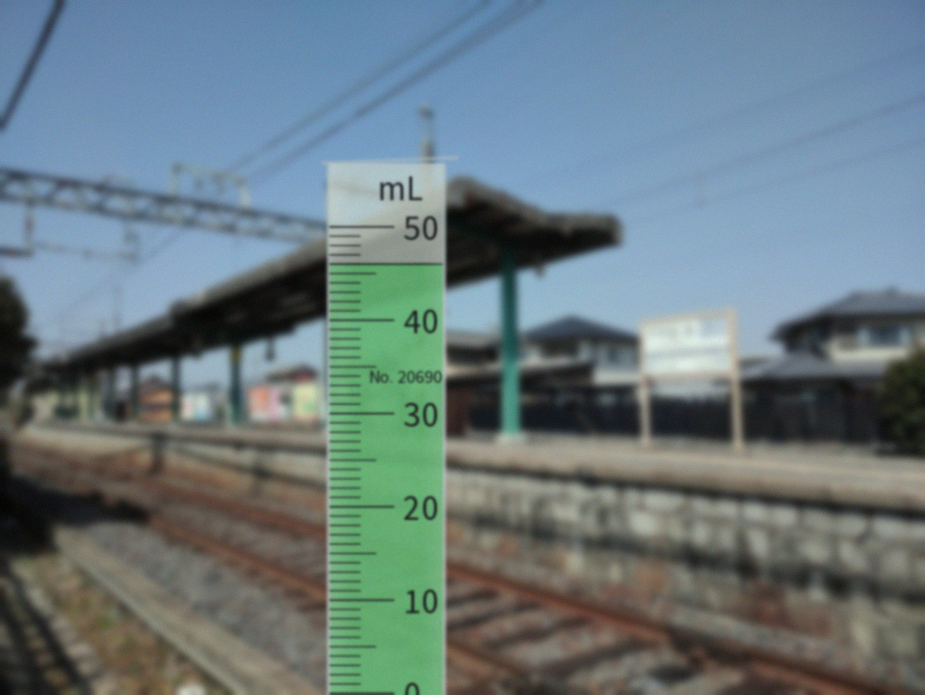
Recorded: 46 mL
